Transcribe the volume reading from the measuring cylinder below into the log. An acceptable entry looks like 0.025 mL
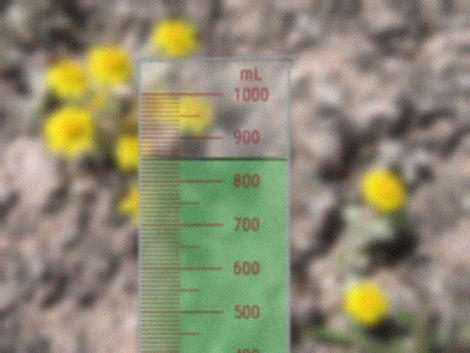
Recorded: 850 mL
